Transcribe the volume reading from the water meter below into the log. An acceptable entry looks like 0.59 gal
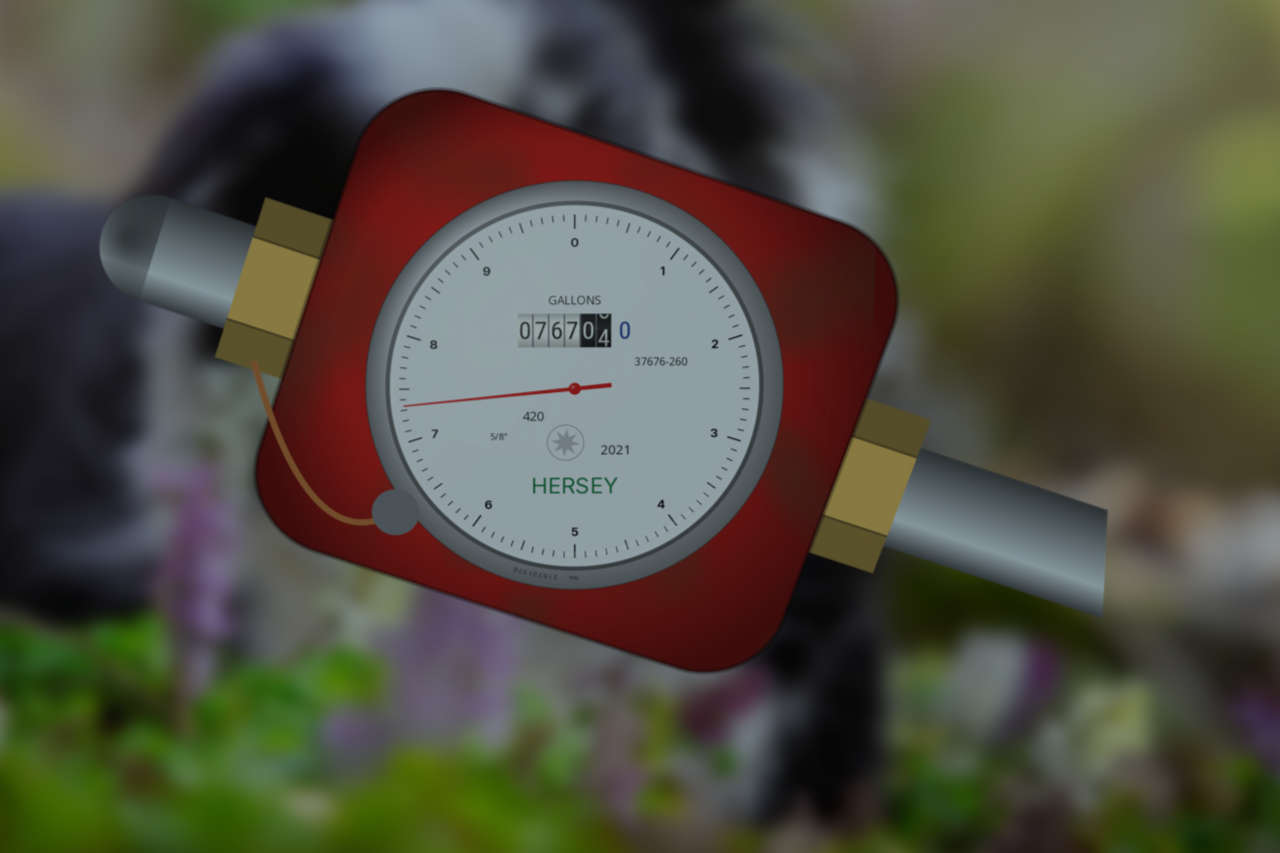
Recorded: 767037.3 gal
